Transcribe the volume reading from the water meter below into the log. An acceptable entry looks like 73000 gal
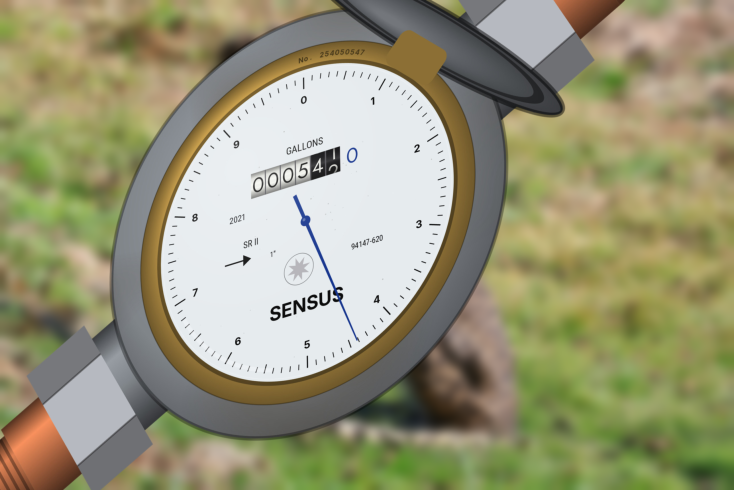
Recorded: 5414.4 gal
